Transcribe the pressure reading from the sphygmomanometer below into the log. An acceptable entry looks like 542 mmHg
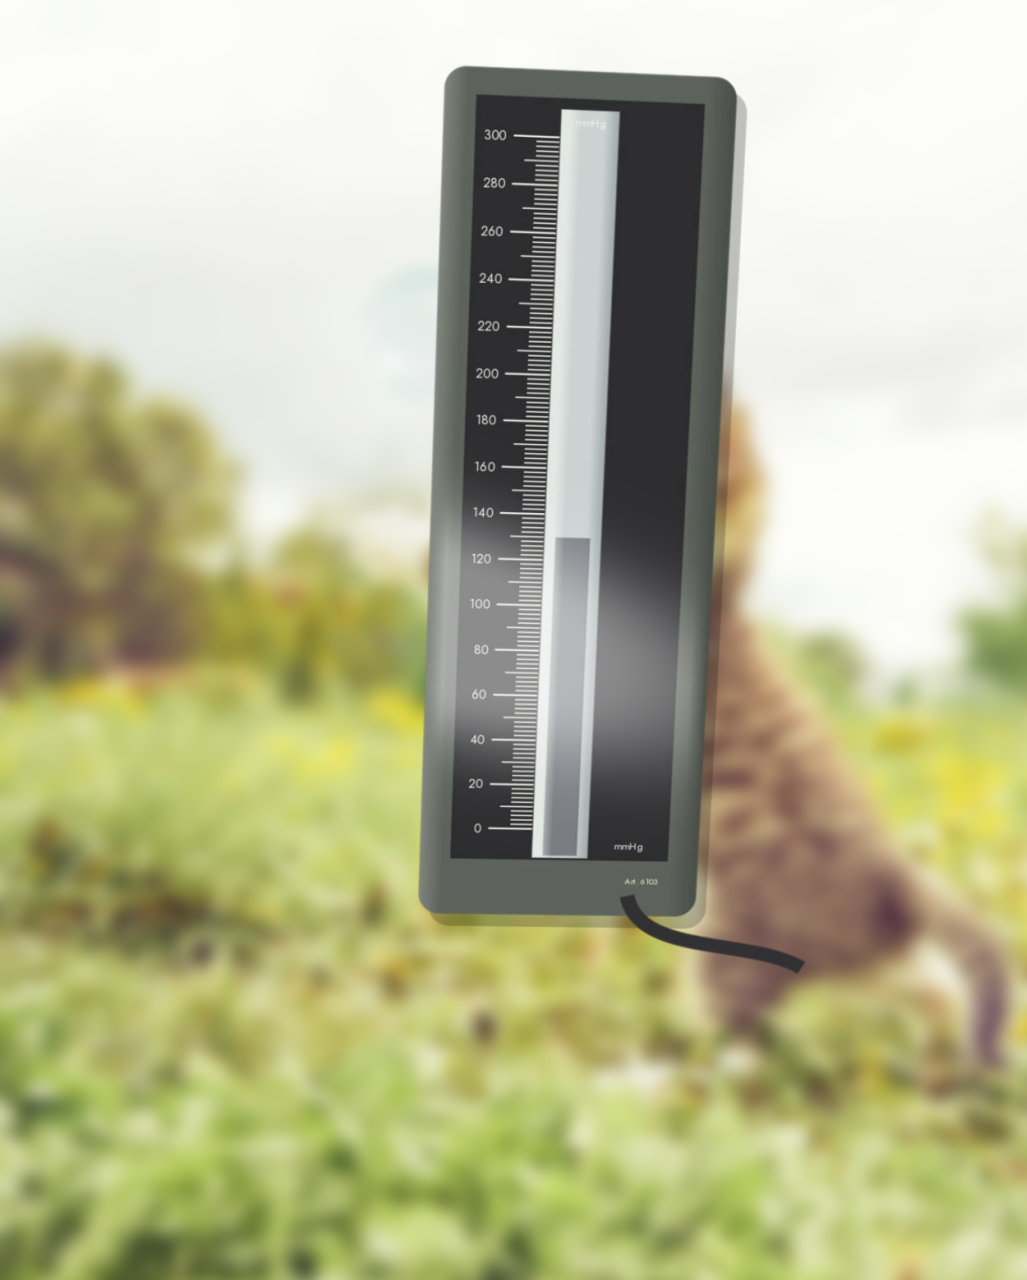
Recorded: 130 mmHg
